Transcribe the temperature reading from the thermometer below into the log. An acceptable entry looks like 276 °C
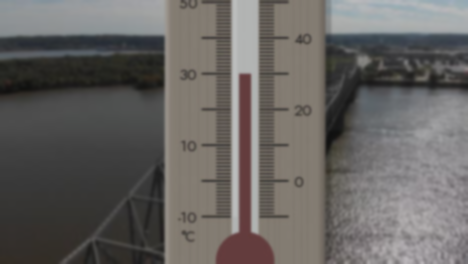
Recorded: 30 °C
